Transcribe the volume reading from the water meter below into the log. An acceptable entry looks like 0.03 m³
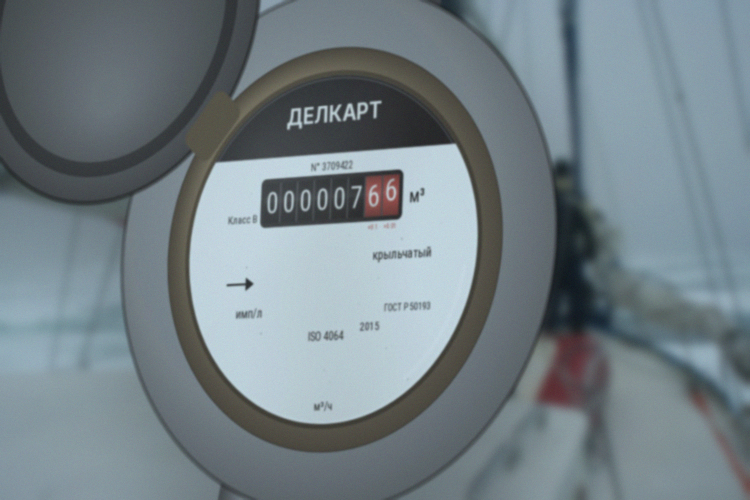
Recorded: 7.66 m³
